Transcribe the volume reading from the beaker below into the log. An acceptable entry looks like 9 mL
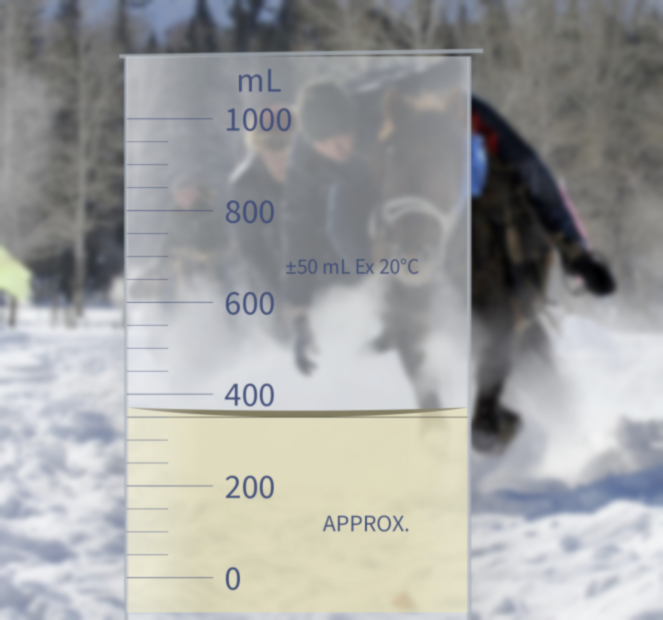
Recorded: 350 mL
